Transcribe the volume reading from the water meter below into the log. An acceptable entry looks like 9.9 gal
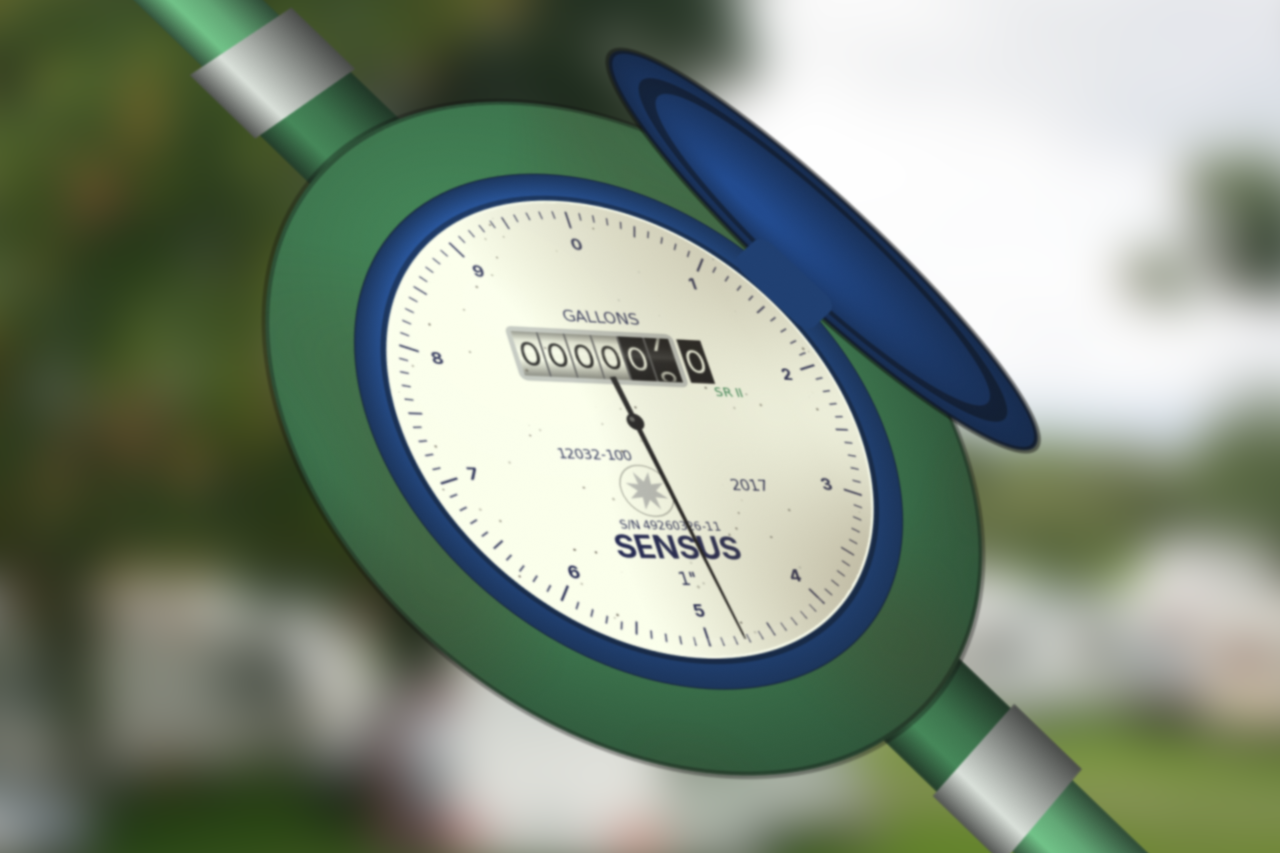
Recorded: 74.7 gal
